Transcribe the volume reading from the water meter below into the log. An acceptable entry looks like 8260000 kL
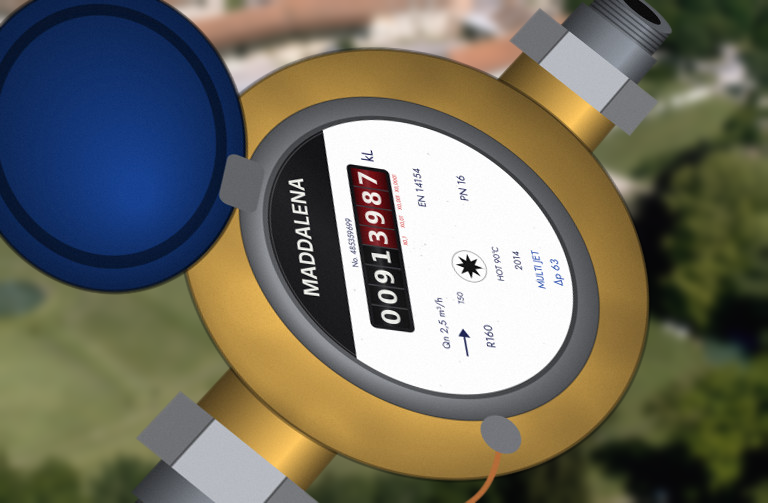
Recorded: 91.3987 kL
